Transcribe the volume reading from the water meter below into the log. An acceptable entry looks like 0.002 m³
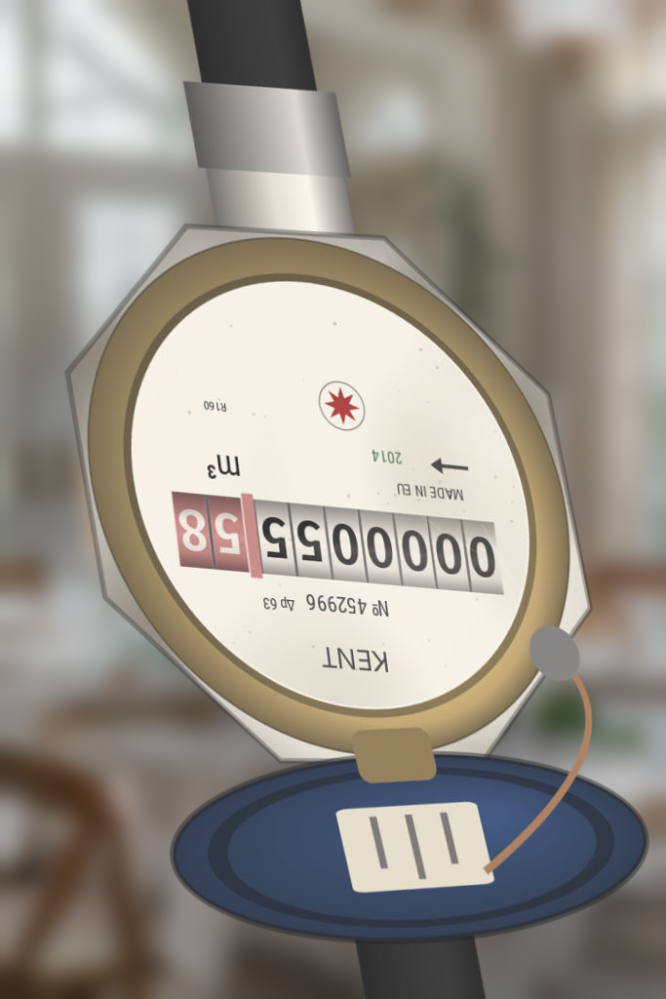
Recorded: 55.58 m³
